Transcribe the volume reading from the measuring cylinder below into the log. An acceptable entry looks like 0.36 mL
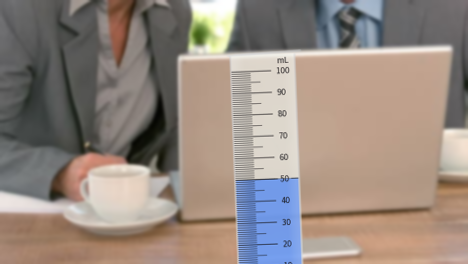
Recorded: 50 mL
